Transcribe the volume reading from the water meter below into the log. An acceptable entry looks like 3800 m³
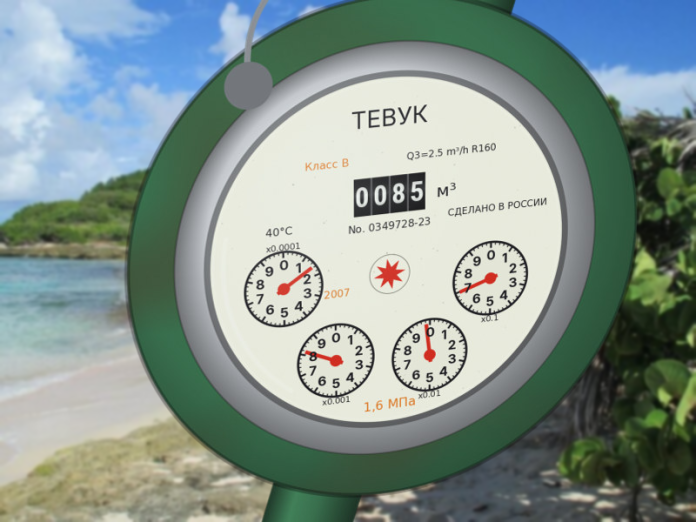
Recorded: 85.6981 m³
